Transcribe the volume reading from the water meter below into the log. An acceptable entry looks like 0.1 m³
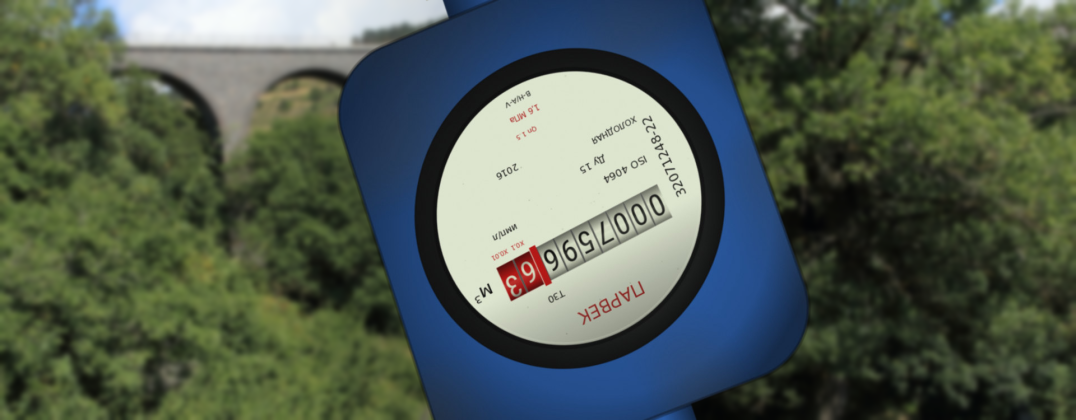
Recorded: 7596.63 m³
